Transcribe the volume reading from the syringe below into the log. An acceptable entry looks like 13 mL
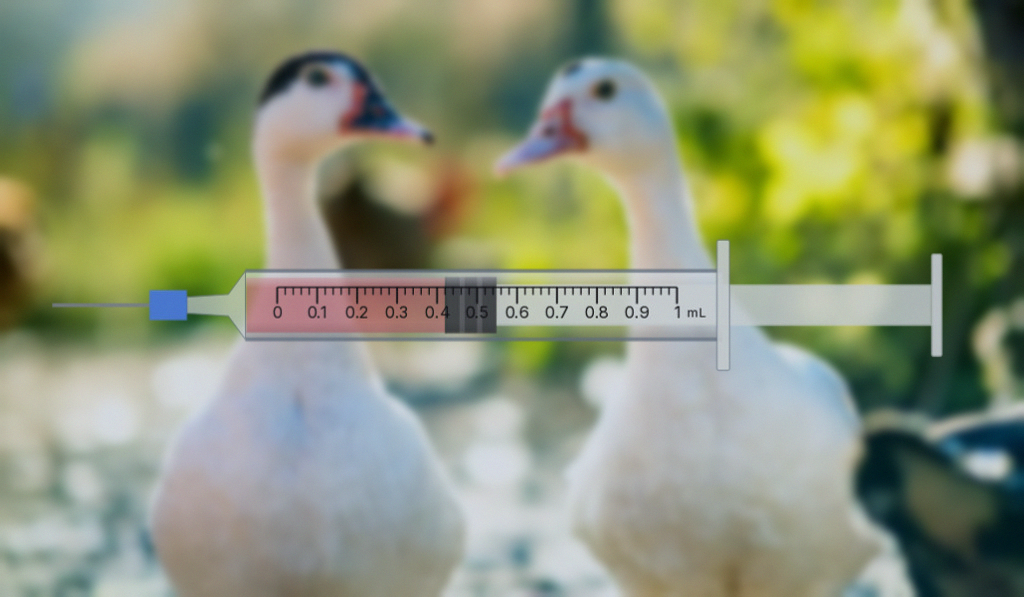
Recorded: 0.42 mL
